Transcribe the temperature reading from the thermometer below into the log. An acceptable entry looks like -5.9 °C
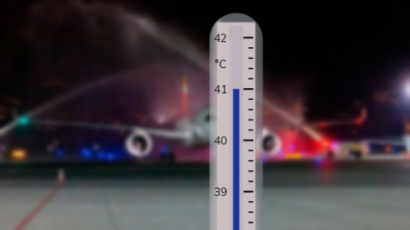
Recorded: 41 °C
